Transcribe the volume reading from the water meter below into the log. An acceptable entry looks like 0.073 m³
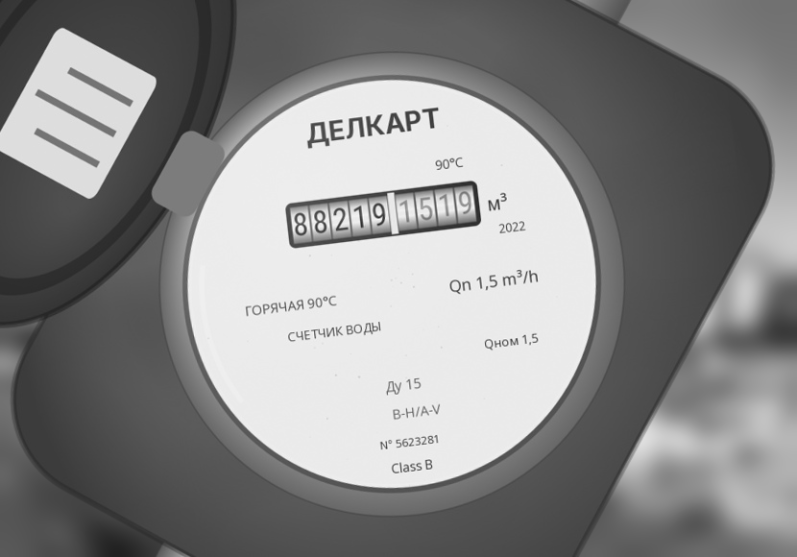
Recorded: 88219.1519 m³
